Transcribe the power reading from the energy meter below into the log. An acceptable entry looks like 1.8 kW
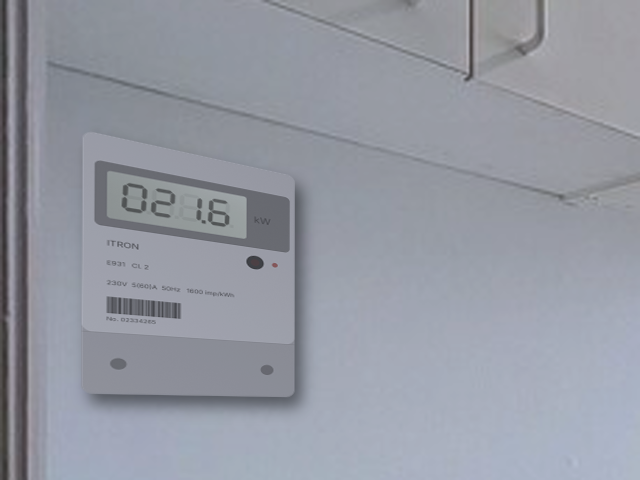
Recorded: 21.6 kW
